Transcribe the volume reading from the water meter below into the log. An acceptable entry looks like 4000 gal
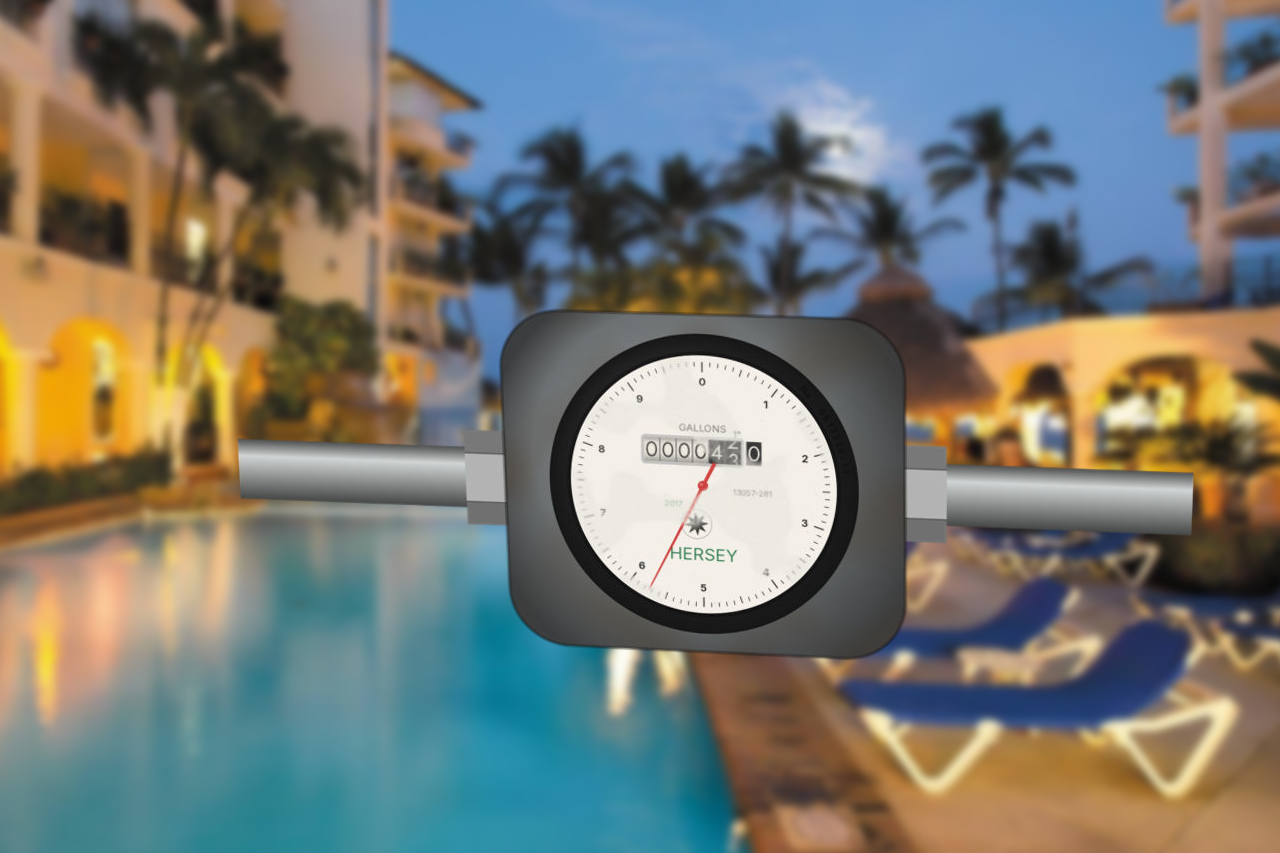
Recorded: 425.7 gal
